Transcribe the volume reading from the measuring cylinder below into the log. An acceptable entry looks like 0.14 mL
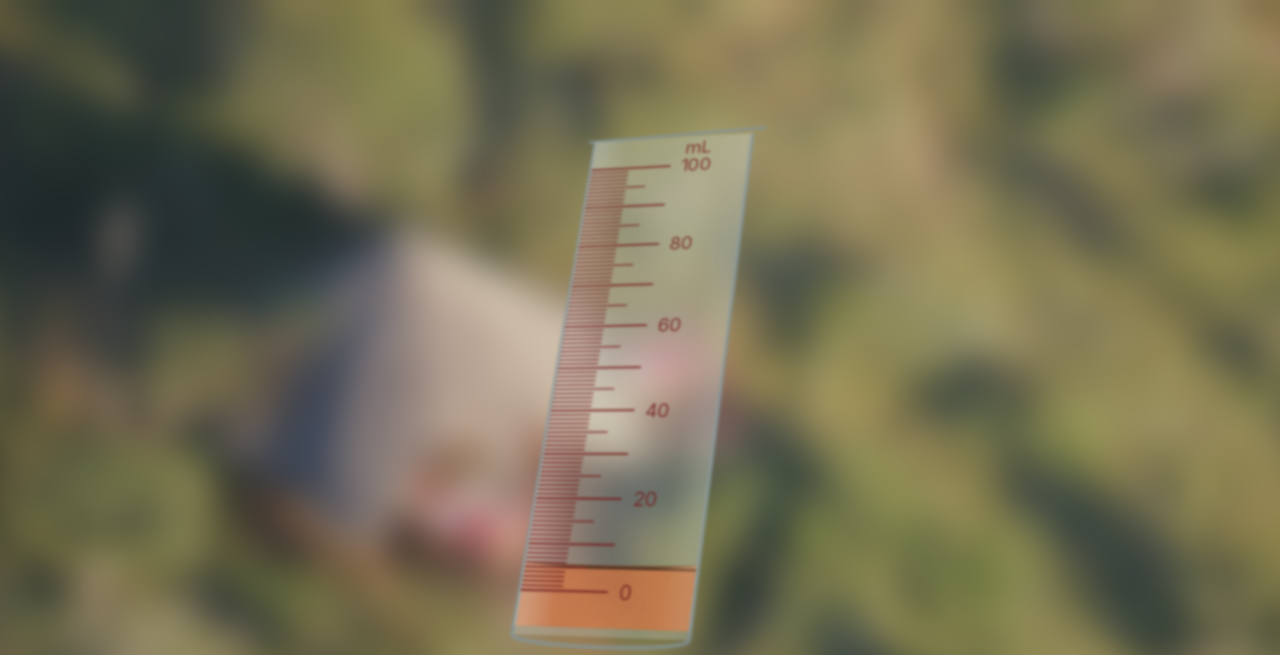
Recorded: 5 mL
